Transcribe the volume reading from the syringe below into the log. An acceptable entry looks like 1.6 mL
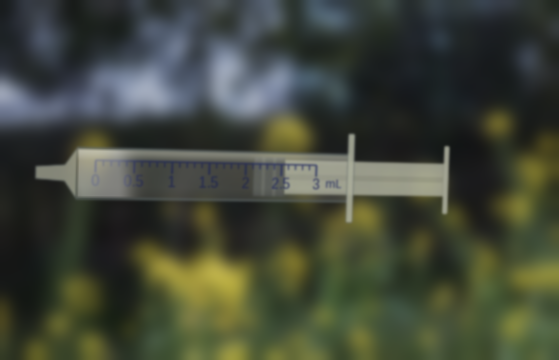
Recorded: 2.1 mL
